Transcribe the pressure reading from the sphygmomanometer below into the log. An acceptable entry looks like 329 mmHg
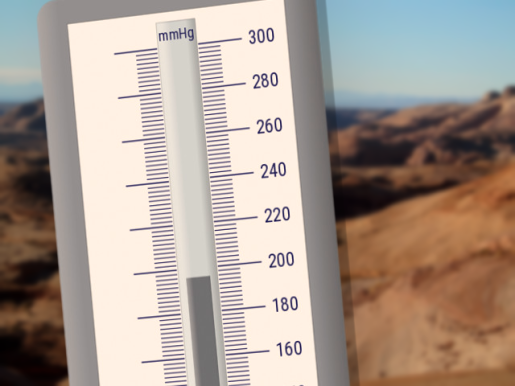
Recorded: 196 mmHg
